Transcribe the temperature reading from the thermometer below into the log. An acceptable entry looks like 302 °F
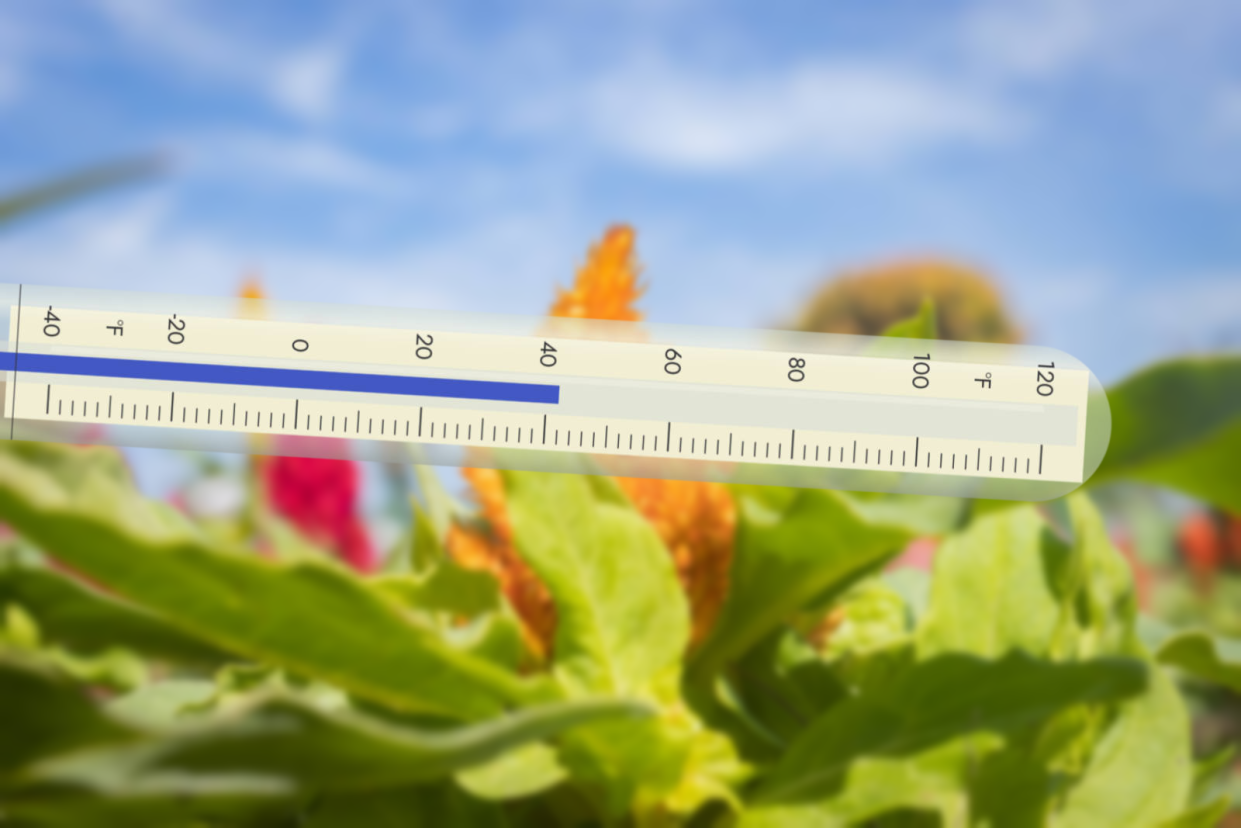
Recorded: 42 °F
